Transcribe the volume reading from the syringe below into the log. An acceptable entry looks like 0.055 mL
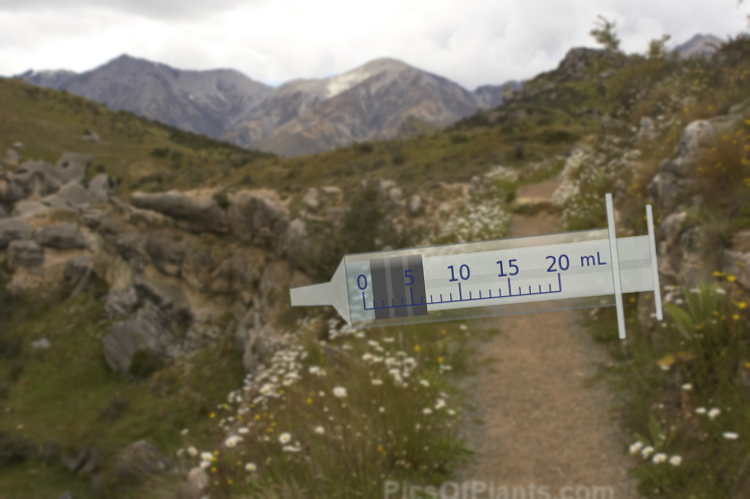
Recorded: 1 mL
